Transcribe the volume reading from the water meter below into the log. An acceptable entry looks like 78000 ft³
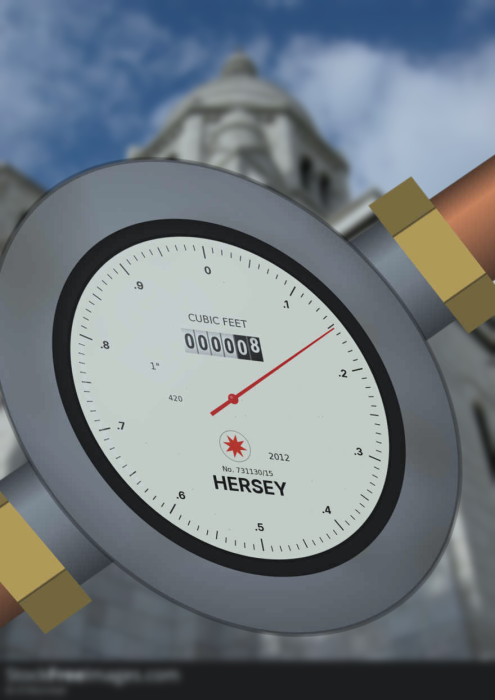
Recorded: 8.15 ft³
